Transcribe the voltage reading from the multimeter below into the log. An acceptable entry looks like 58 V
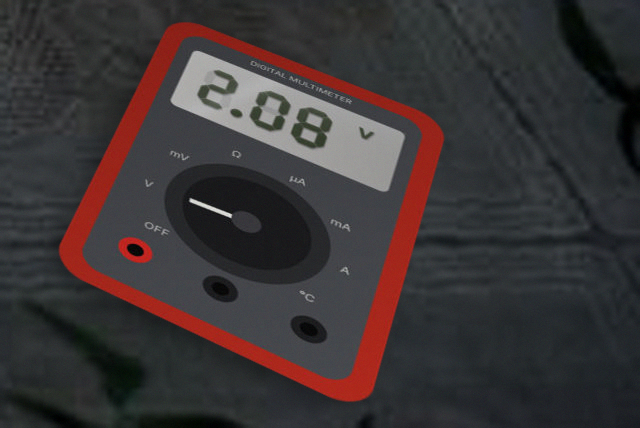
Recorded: 2.08 V
